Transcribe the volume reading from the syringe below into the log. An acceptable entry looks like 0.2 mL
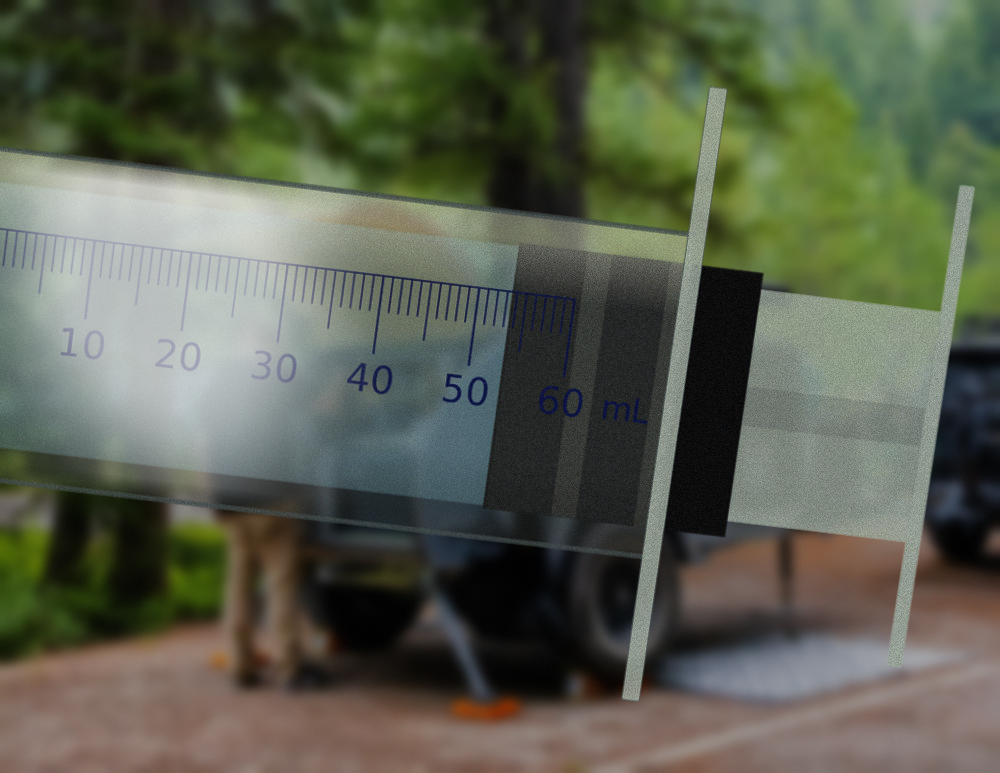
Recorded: 53.5 mL
